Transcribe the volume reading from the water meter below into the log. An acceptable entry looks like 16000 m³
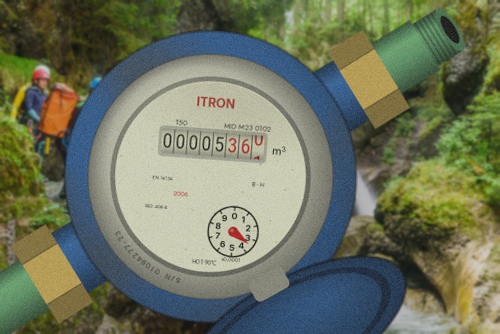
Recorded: 5.3603 m³
